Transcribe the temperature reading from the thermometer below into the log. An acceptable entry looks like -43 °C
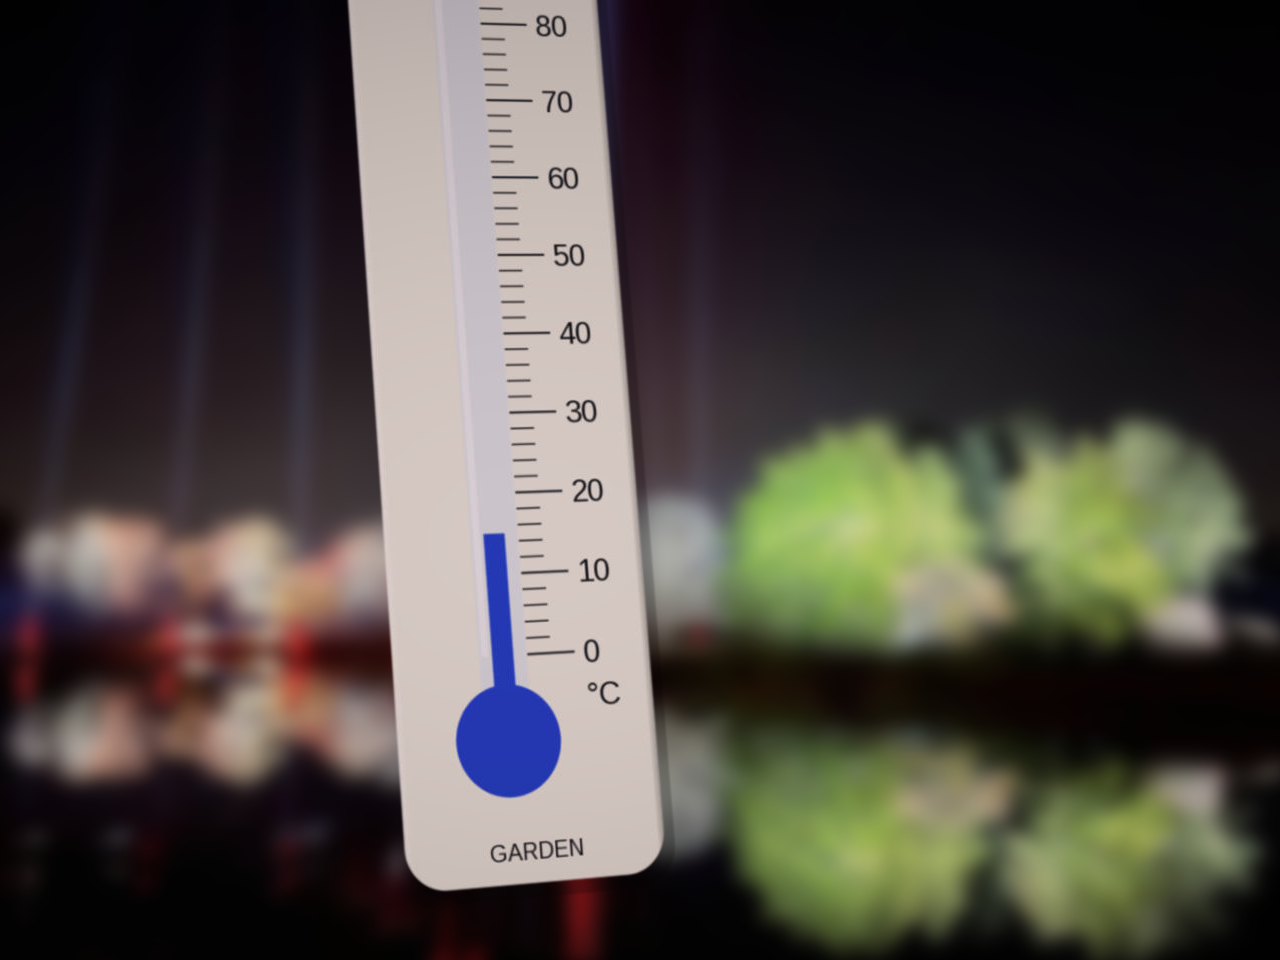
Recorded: 15 °C
